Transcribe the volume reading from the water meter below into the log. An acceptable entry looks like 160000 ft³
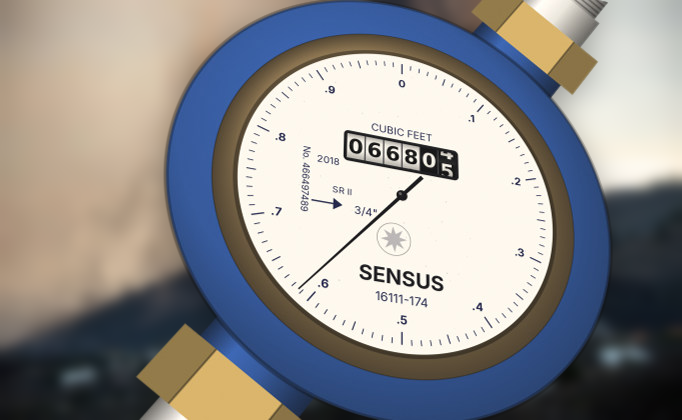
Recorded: 66804.61 ft³
